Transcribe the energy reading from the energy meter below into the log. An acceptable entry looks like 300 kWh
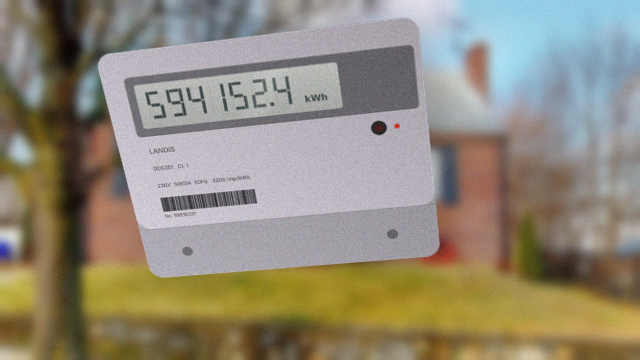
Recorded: 594152.4 kWh
